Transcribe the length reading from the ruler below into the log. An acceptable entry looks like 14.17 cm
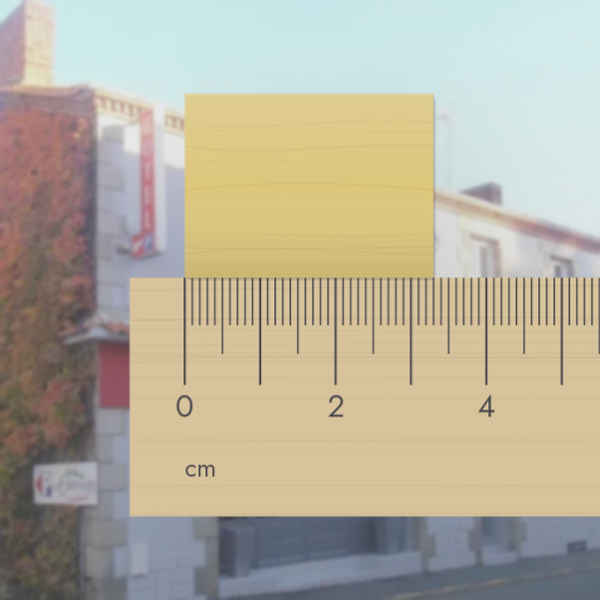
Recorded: 3.3 cm
